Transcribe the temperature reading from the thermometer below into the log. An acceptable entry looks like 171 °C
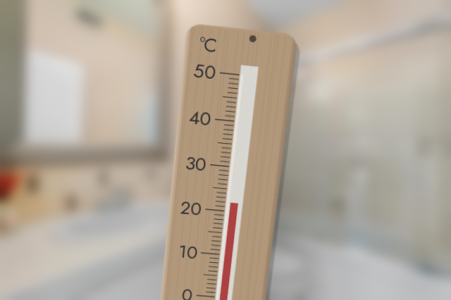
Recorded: 22 °C
